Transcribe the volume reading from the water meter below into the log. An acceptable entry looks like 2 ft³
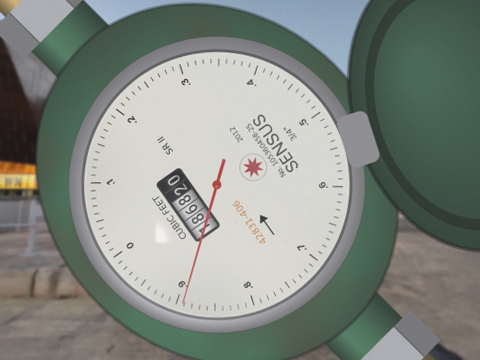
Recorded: 186819.89 ft³
